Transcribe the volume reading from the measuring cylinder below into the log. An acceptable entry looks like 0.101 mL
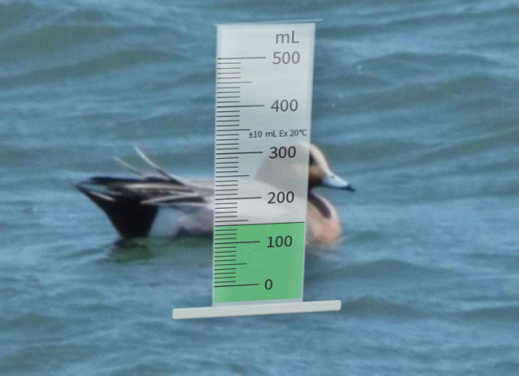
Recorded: 140 mL
